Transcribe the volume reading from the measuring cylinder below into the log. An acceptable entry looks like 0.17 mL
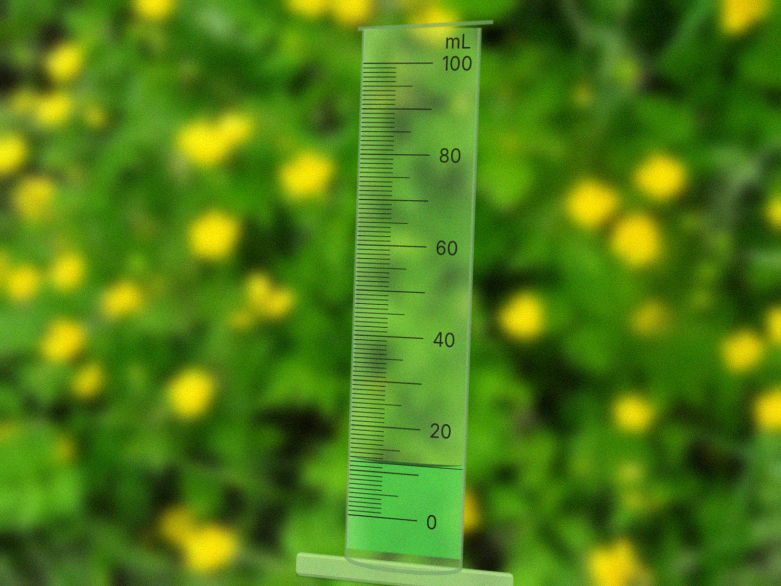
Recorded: 12 mL
